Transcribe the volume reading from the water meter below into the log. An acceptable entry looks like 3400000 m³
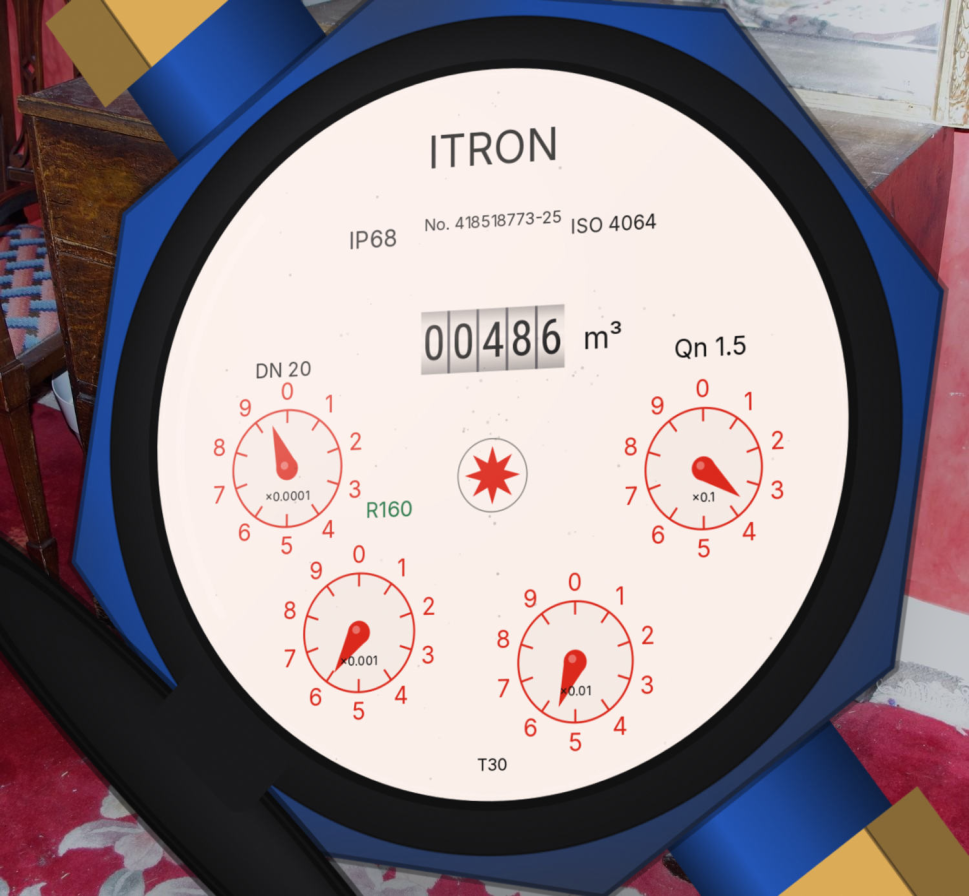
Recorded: 486.3559 m³
